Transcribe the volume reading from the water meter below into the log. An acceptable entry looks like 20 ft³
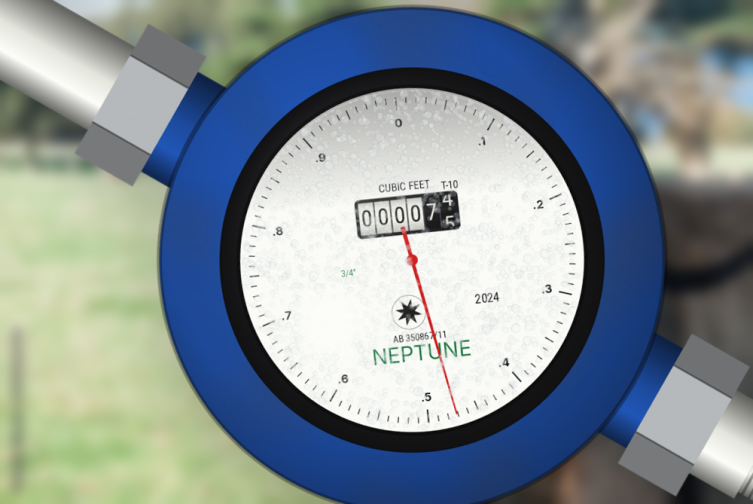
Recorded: 74.47 ft³
